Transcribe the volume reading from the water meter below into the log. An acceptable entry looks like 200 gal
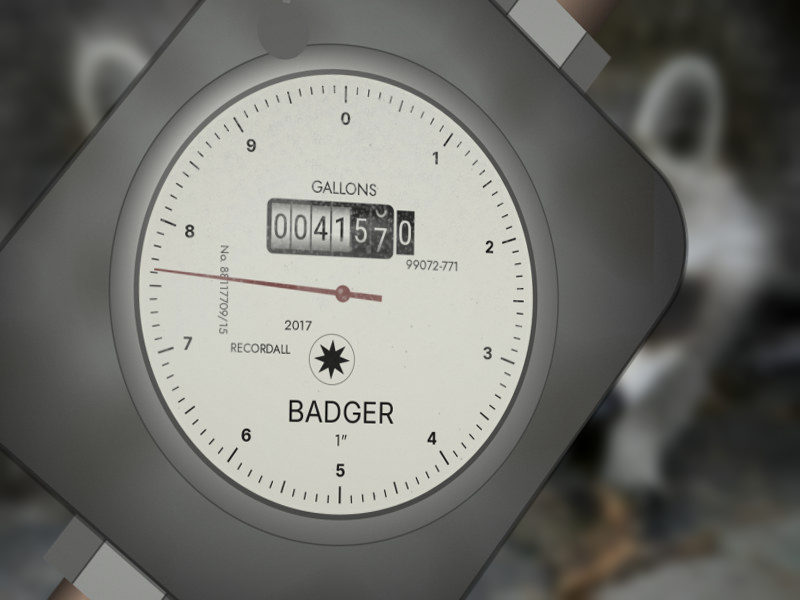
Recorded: 41567.6 gal
